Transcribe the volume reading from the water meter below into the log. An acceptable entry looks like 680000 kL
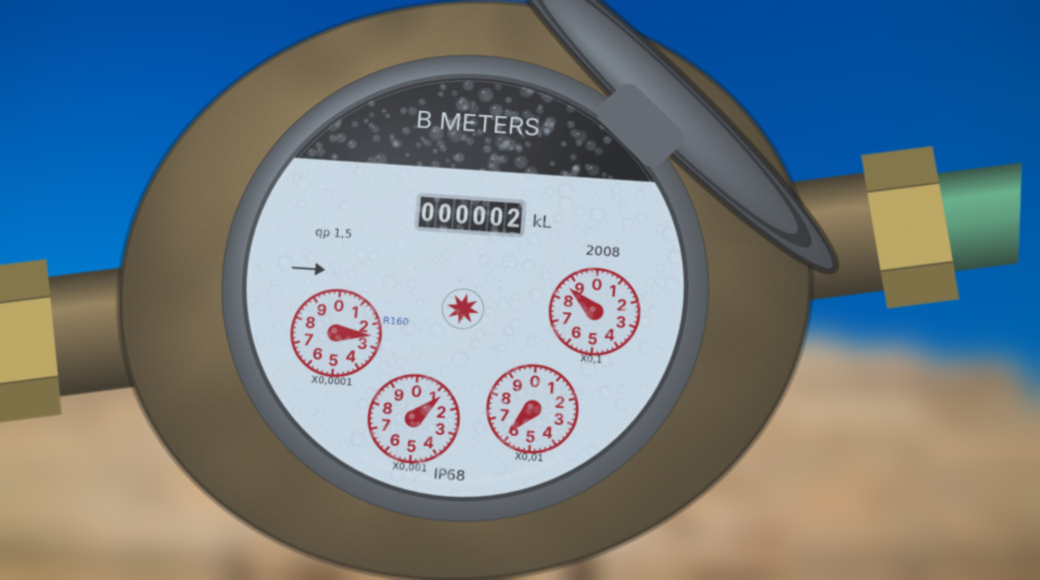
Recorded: 2.8612 kL
